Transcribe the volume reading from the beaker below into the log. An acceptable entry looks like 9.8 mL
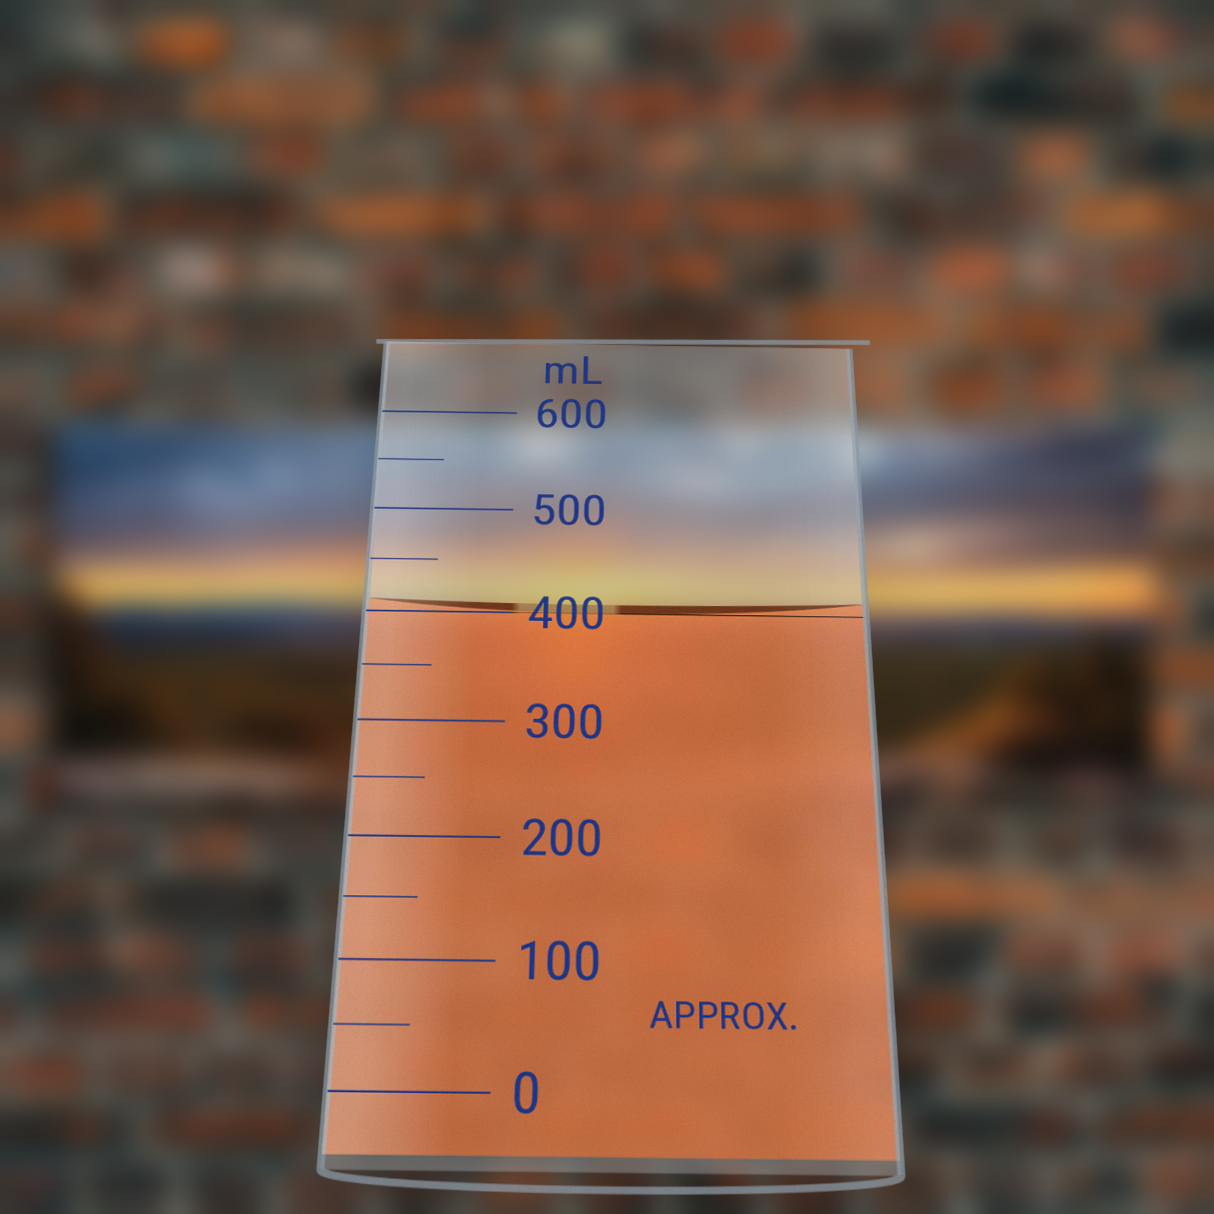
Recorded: 400 mL
